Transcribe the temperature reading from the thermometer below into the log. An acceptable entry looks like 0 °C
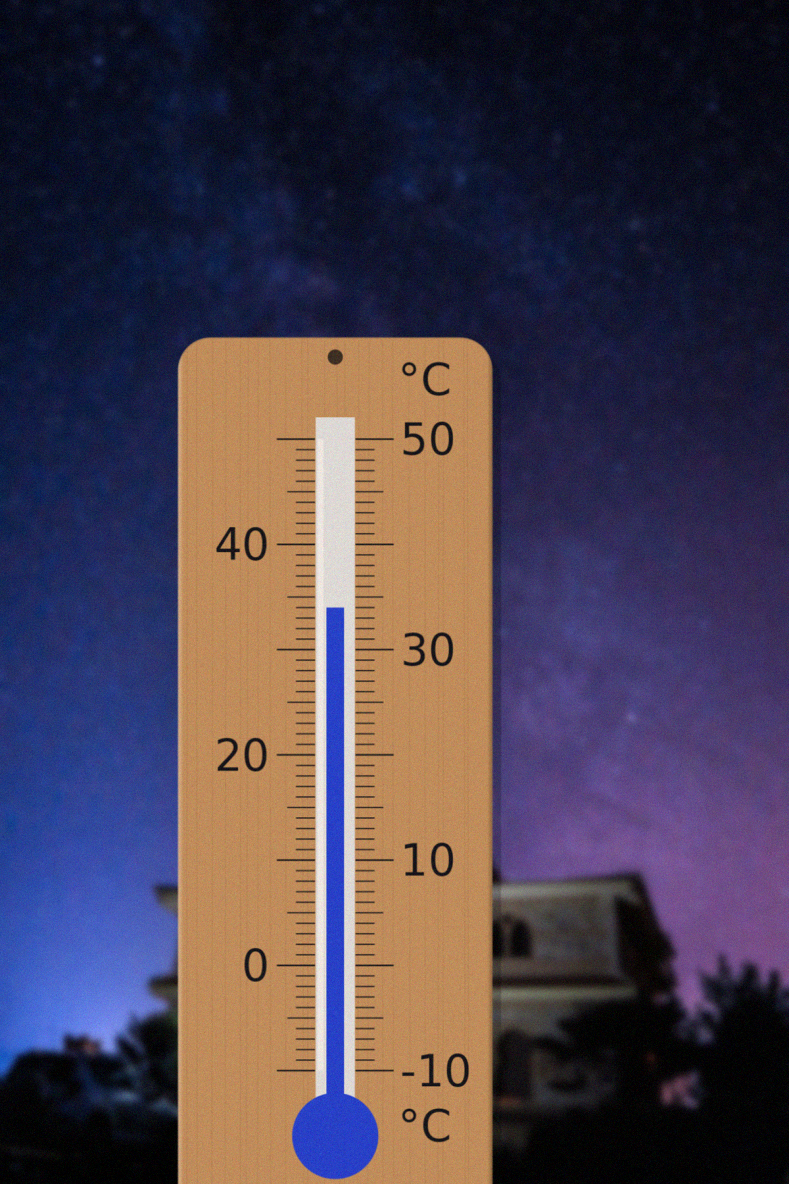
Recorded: 34 °C
